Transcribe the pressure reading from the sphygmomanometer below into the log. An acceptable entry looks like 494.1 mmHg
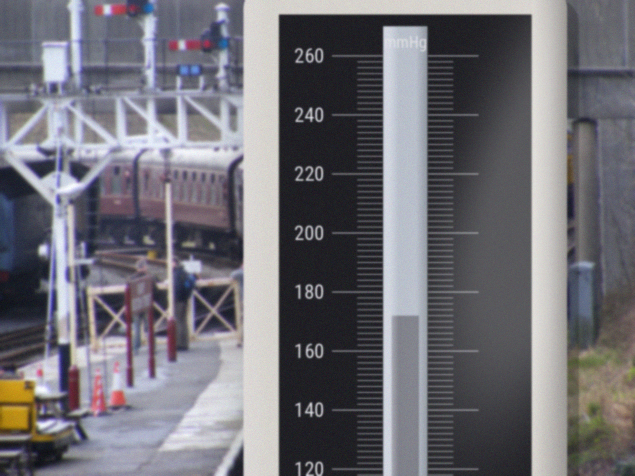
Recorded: 172 mmHg
